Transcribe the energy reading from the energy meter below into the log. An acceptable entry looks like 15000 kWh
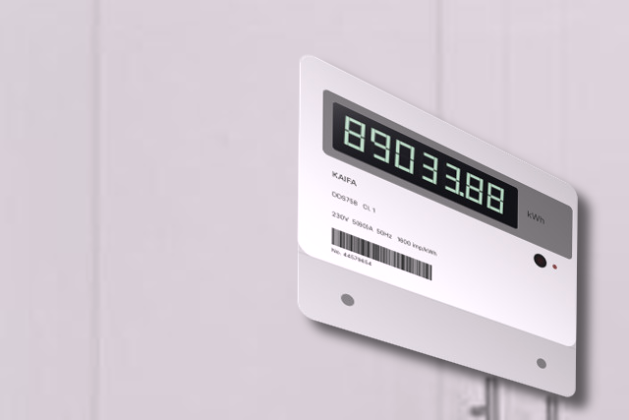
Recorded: 89033.88 kWh
